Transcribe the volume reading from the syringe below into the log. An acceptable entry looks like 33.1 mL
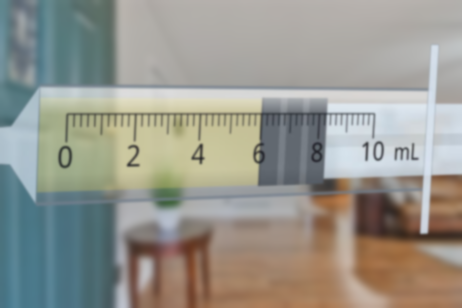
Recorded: 6 mL
